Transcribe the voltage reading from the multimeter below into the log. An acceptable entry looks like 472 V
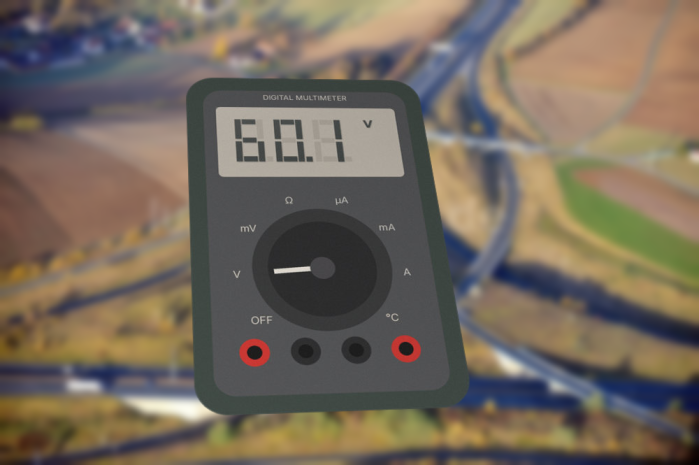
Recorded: 60.1 V
